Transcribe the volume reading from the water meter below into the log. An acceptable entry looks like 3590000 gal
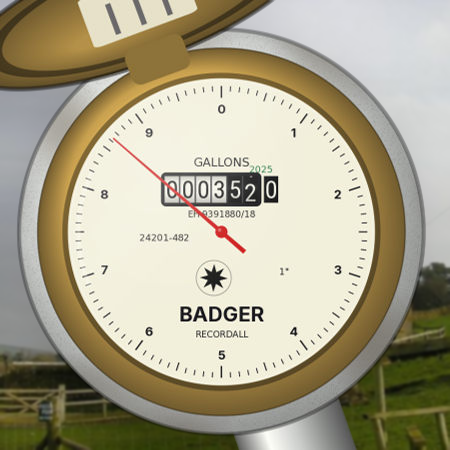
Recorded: 3518.6 gal
